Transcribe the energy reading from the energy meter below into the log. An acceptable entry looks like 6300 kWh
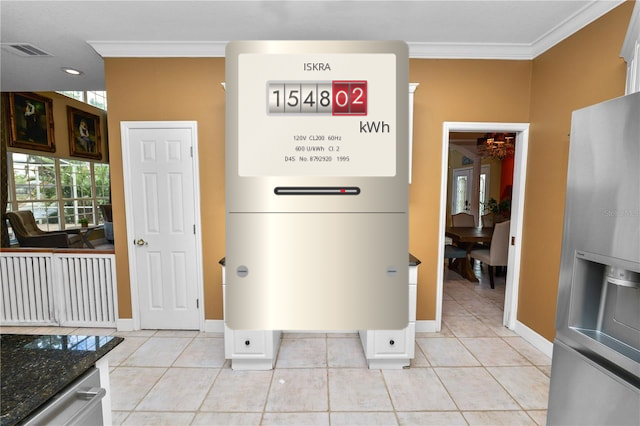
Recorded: 1548.02 kWh
